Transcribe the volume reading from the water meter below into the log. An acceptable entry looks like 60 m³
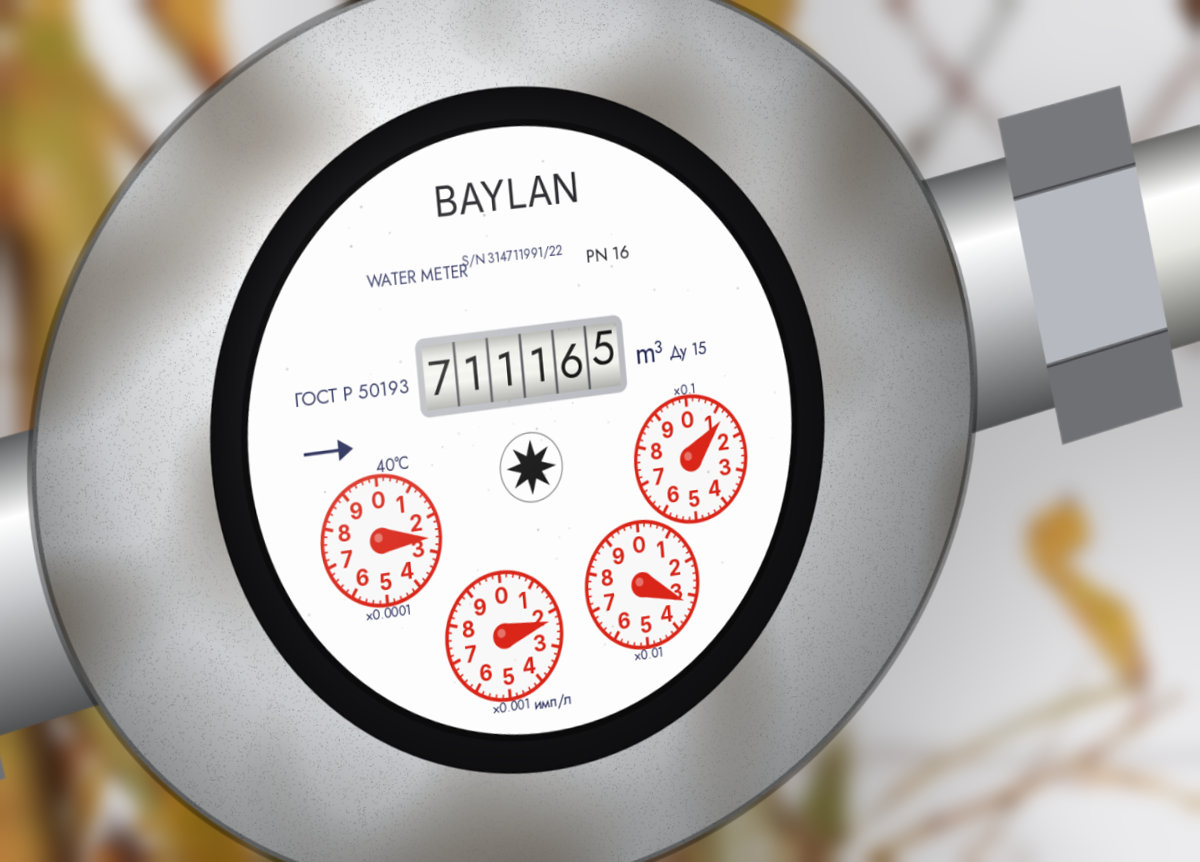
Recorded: 711165.1322 m³
